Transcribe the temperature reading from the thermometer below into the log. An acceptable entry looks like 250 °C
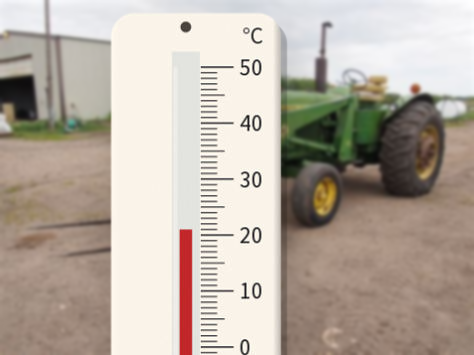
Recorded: 21 °C
